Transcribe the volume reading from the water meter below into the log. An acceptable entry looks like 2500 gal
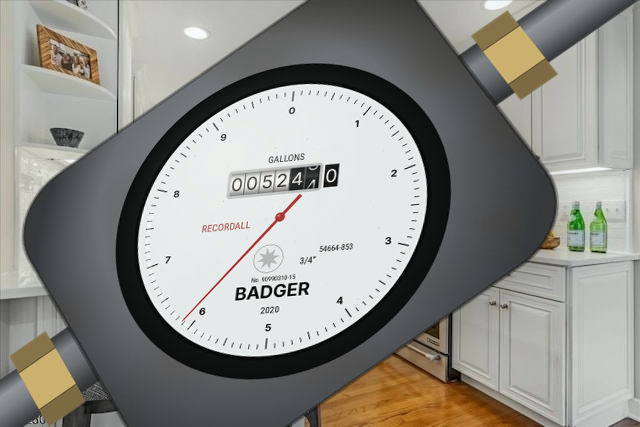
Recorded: 52436.1 gal
